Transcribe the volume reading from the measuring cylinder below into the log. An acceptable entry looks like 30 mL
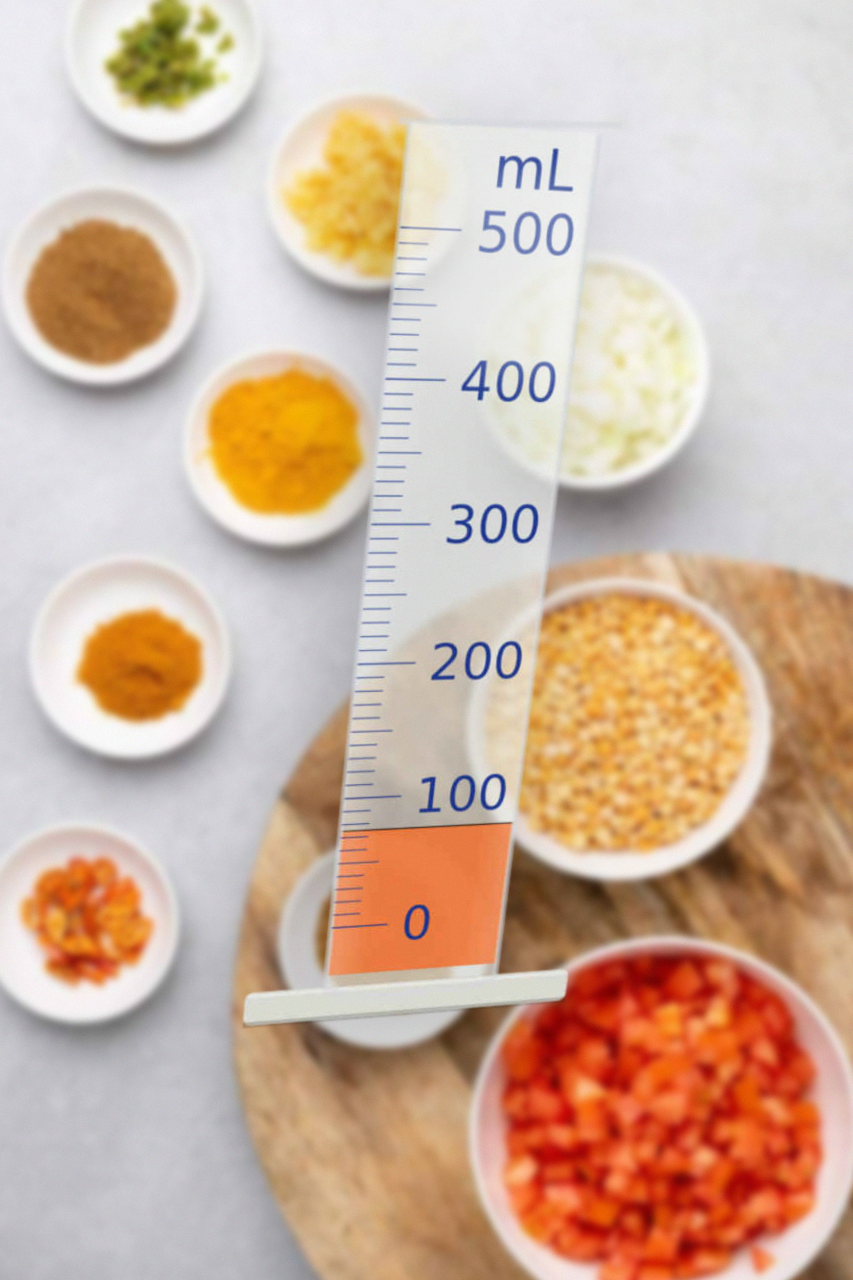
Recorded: 75 mL
